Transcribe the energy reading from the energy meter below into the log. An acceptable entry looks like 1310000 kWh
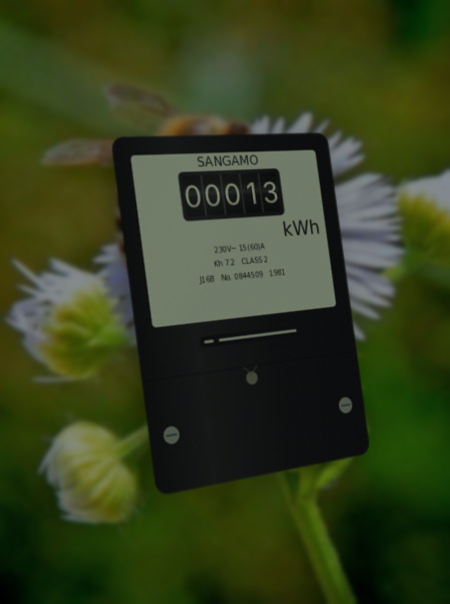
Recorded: 13 kWh
